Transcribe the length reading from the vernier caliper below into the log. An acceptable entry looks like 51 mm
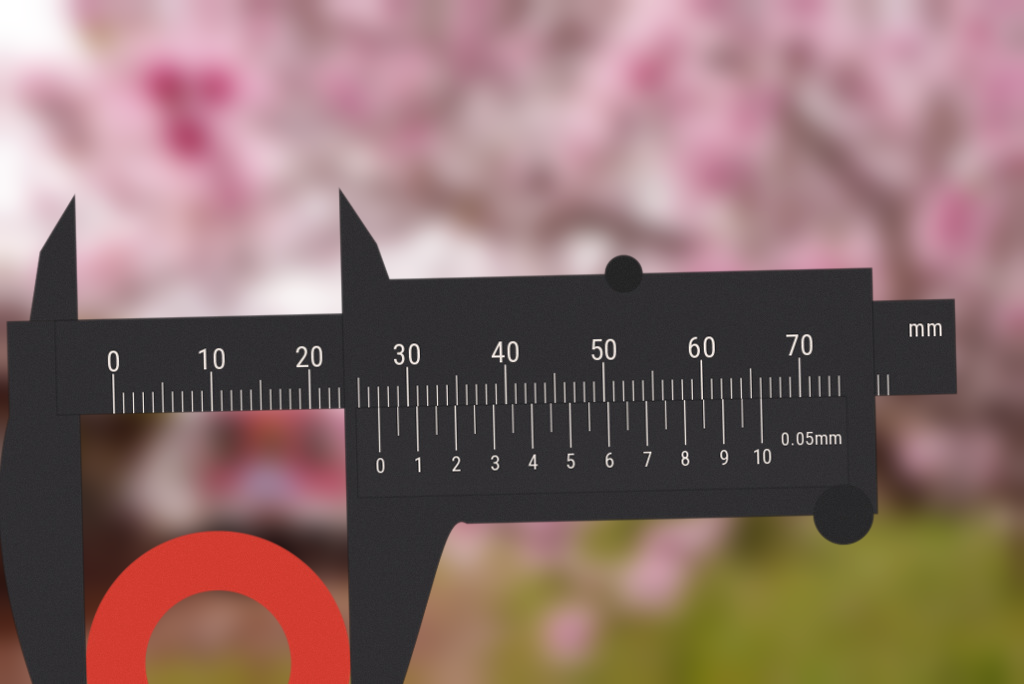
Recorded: 27.0 mm
